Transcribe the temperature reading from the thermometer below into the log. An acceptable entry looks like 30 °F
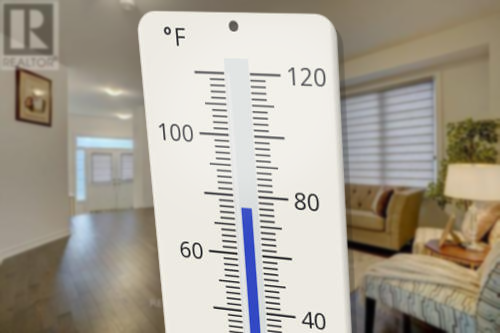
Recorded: 76 °F
